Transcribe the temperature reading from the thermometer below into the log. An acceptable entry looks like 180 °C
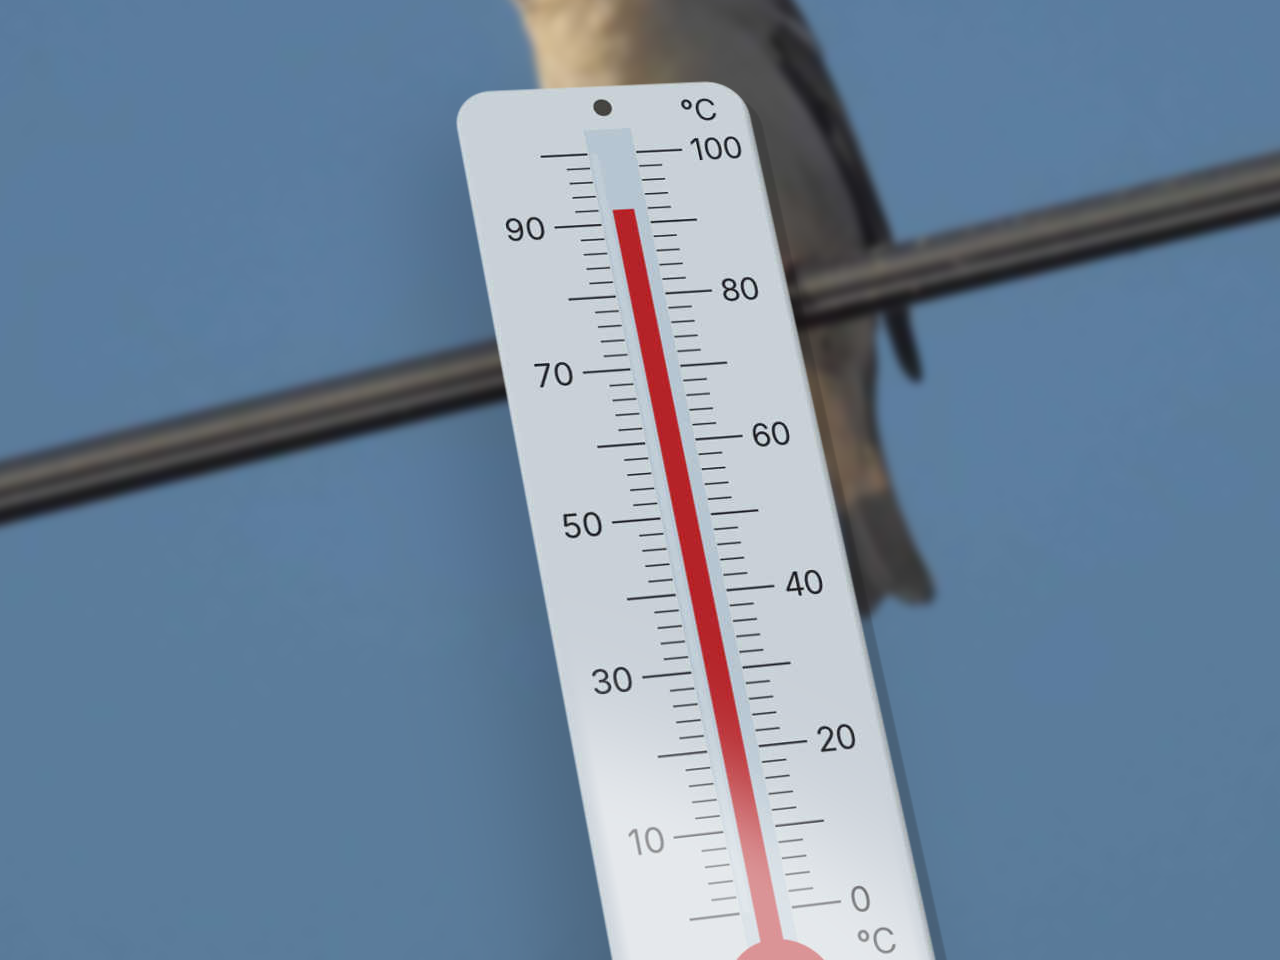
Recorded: 92 °C
